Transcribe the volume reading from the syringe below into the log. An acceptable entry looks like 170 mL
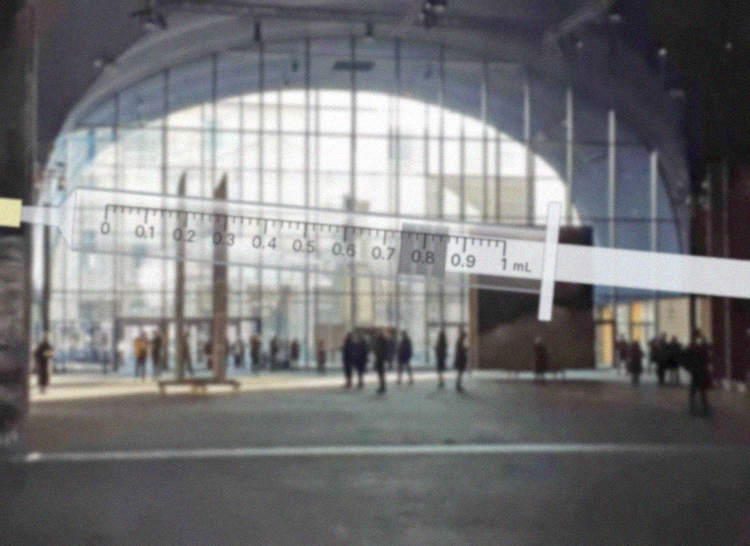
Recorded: 0.74 mL
